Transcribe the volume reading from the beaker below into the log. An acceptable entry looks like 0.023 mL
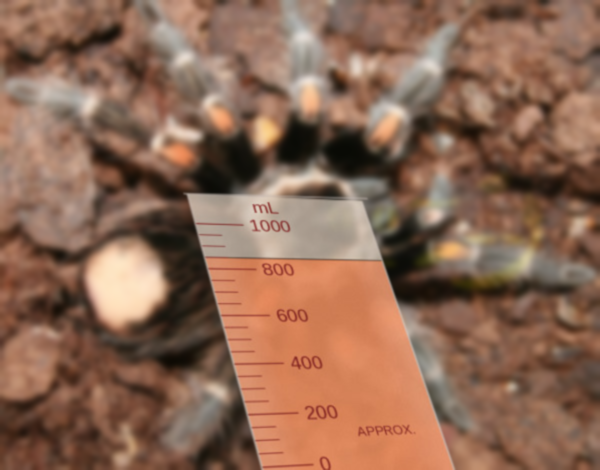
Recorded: 850 mL
